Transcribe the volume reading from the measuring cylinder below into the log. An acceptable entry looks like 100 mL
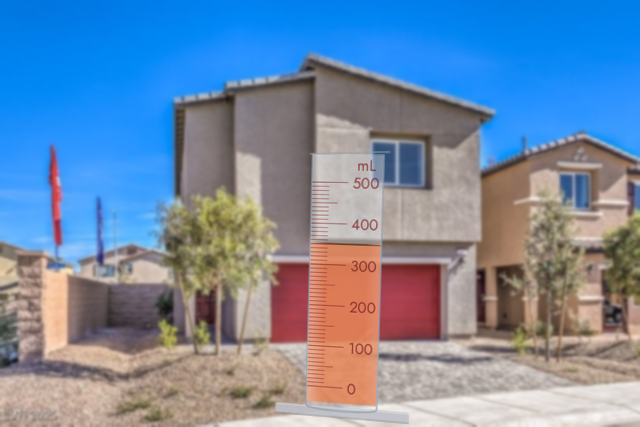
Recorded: 350 mL
